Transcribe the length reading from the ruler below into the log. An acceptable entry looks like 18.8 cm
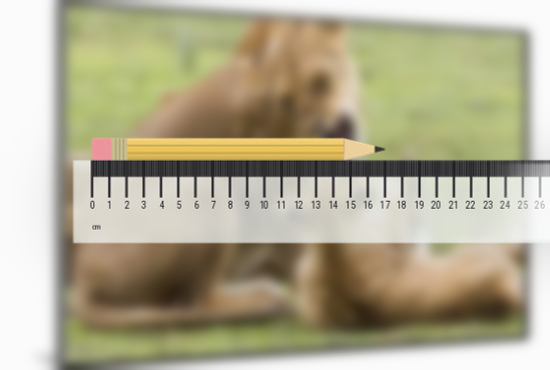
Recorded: 17 cm
